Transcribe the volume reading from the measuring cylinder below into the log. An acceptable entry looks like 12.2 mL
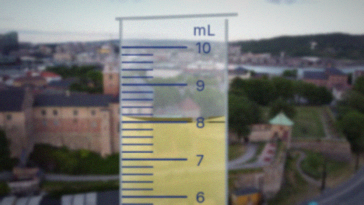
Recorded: 8 mL
